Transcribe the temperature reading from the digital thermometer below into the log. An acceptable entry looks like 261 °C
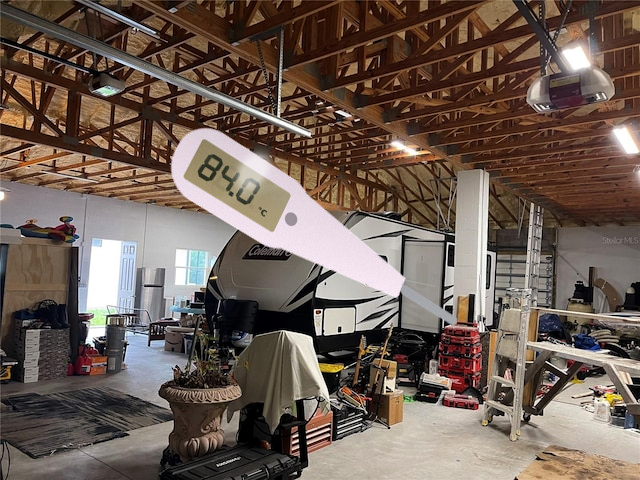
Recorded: 84.0 °C
